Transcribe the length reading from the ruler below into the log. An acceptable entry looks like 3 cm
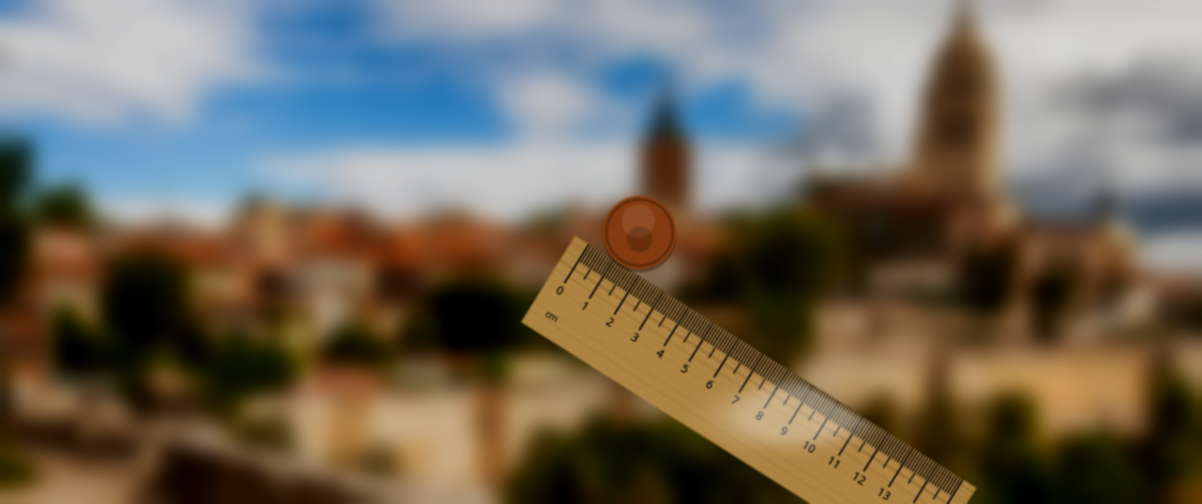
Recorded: 2.5 cm
